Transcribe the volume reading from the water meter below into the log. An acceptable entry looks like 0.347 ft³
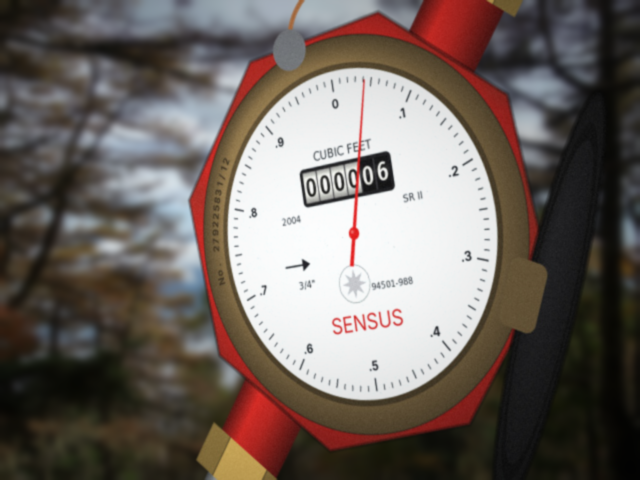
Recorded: 6.04 ft³
